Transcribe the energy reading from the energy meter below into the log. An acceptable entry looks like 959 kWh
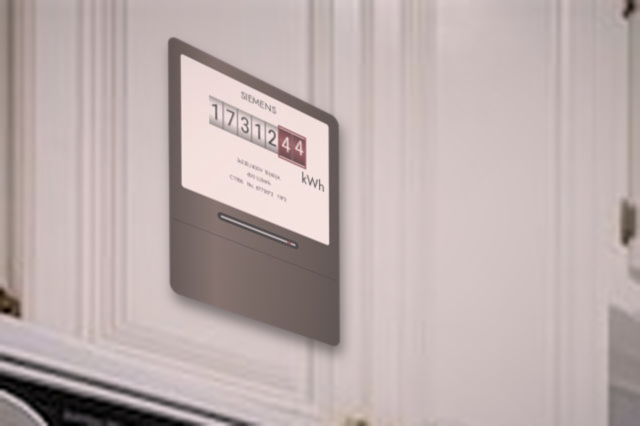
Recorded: 17312.44 kWh
